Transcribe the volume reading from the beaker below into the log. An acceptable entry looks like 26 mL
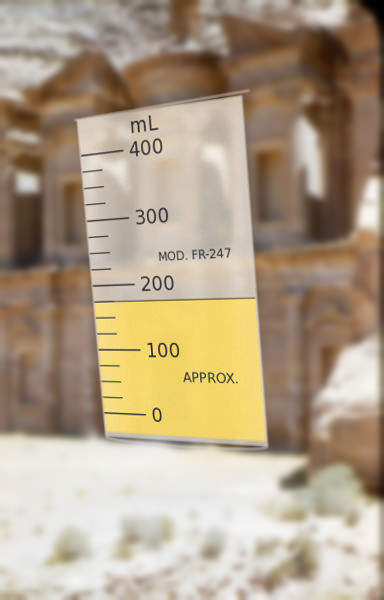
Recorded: 175 mL
